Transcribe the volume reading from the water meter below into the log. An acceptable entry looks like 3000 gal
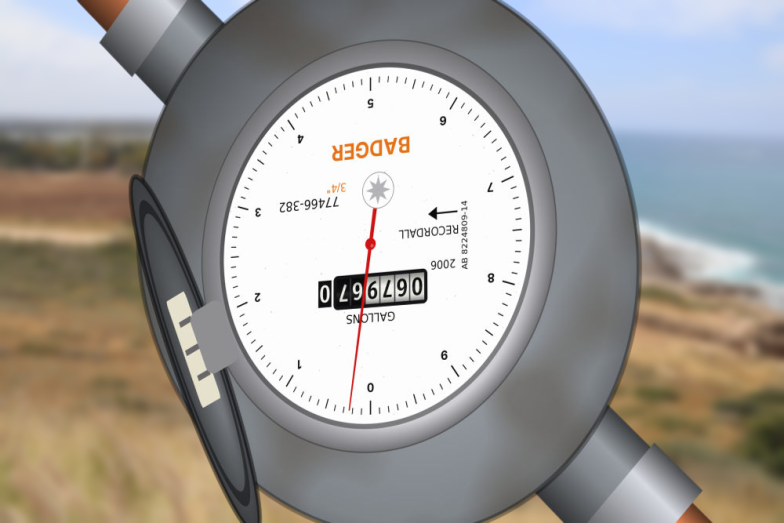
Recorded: 679670.2 gal
